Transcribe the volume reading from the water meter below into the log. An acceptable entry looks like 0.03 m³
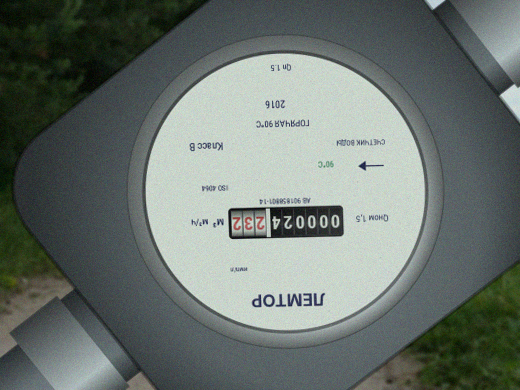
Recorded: 24.232 m³
